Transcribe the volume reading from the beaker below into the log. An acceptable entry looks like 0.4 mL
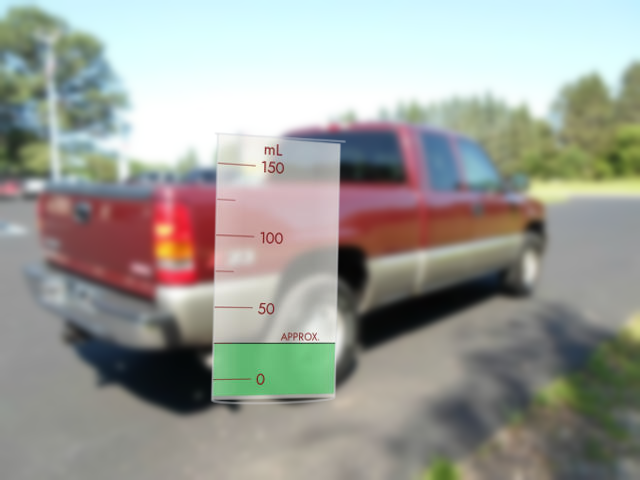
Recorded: 25 mL
